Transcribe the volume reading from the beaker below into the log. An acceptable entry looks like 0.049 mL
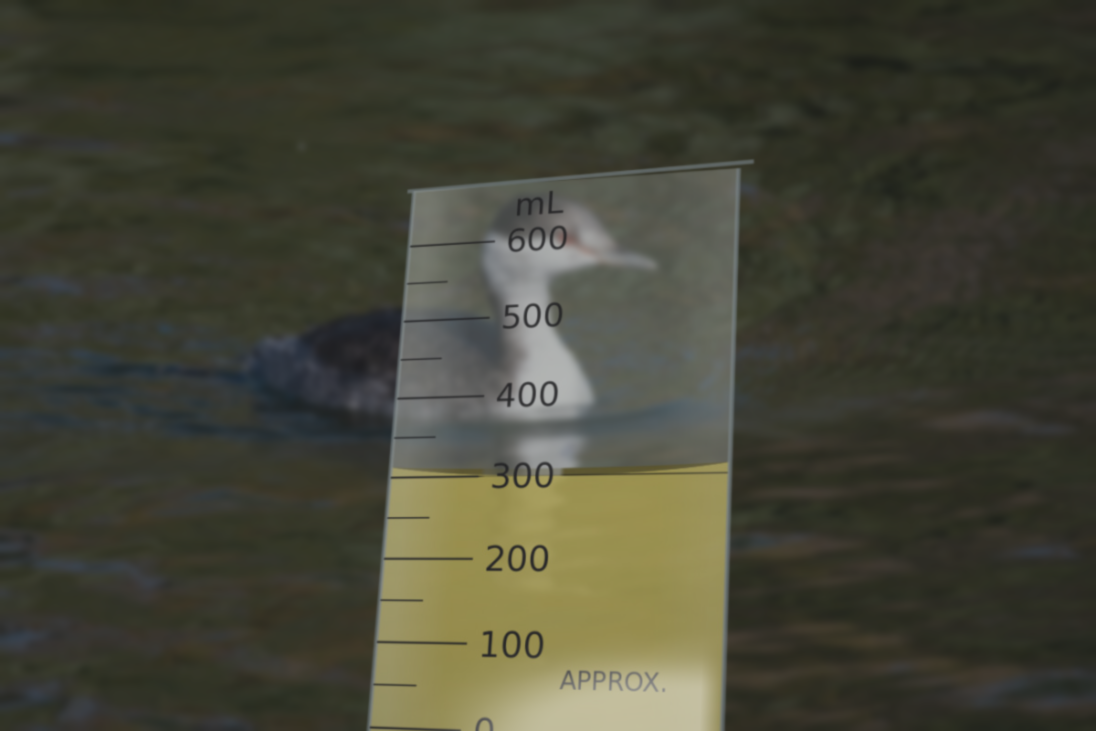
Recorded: 300 mL
